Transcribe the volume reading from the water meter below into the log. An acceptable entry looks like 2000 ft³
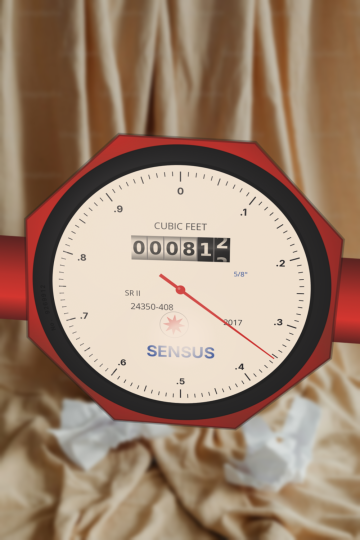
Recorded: 812.35 ft³
